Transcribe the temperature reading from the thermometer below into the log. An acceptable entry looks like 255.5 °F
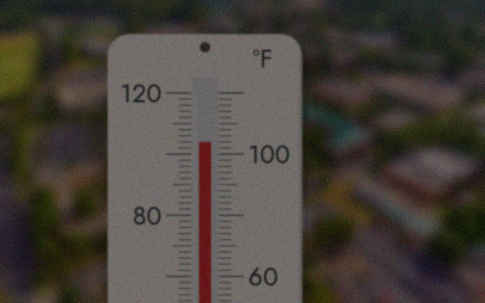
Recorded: 104 °F
